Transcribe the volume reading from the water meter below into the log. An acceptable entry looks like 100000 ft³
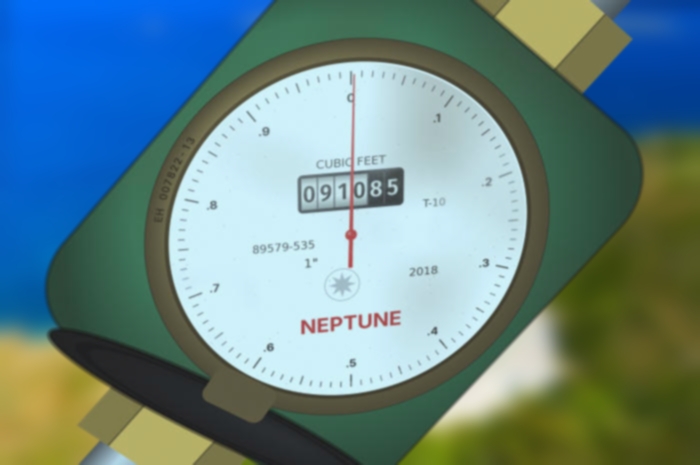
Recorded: 91085.00 ft³
